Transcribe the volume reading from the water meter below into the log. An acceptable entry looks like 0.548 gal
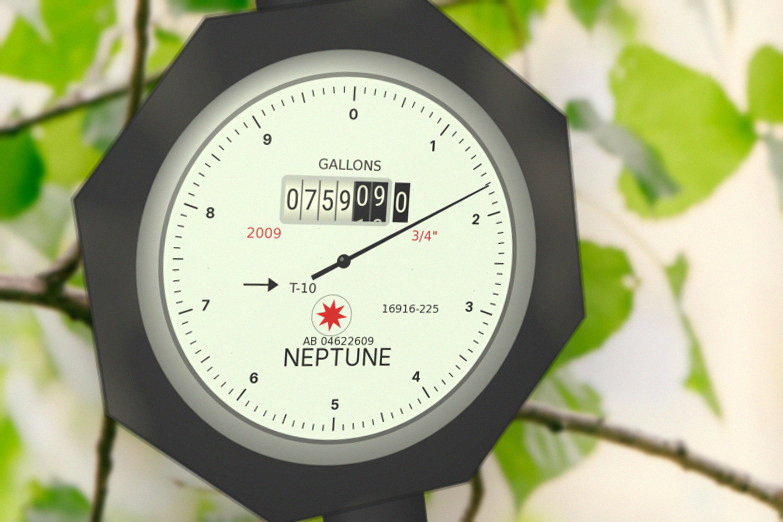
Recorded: 759091.7 gal
